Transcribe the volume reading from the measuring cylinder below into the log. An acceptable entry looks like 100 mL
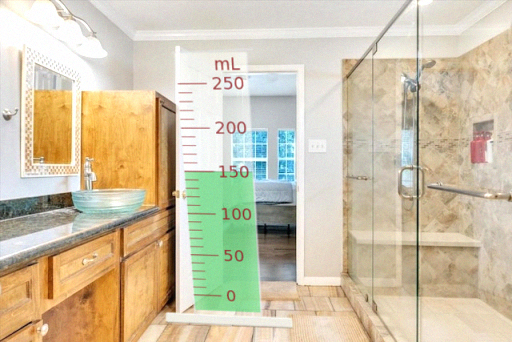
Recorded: 150 mL
